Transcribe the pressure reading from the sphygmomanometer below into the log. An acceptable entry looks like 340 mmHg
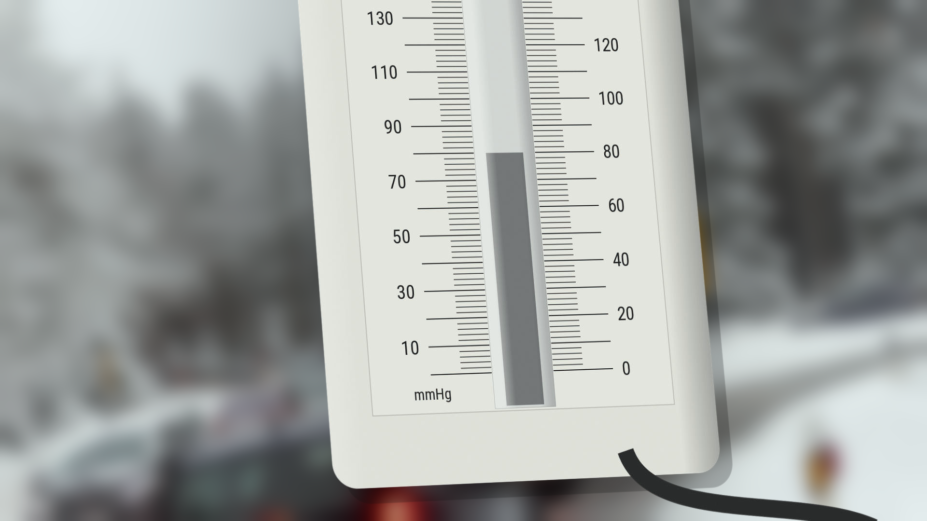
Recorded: 80 mmHg
